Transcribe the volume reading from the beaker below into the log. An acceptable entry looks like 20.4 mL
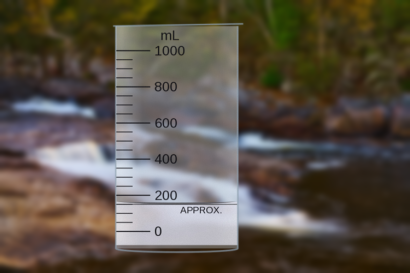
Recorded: 150 mL
